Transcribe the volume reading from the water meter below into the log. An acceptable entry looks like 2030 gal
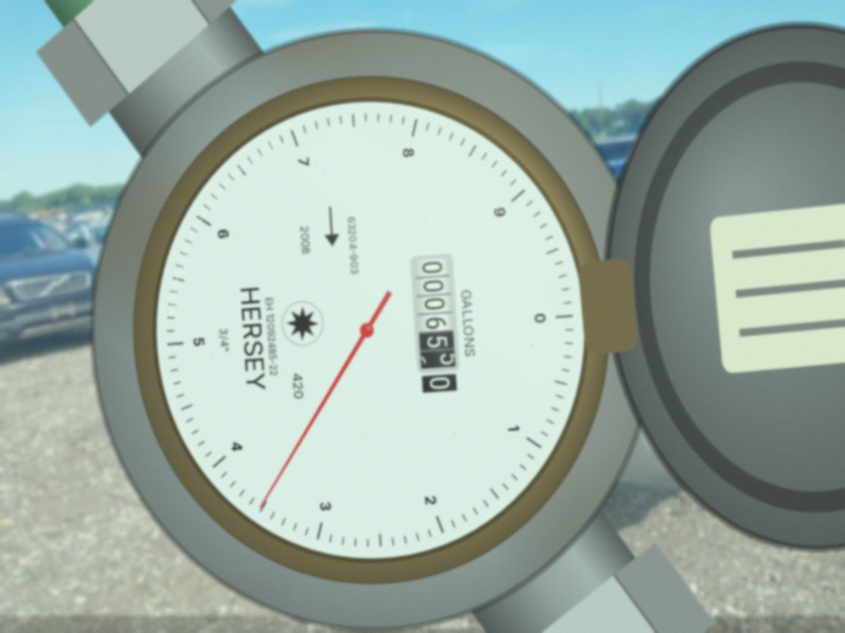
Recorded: 6553.5 gal
